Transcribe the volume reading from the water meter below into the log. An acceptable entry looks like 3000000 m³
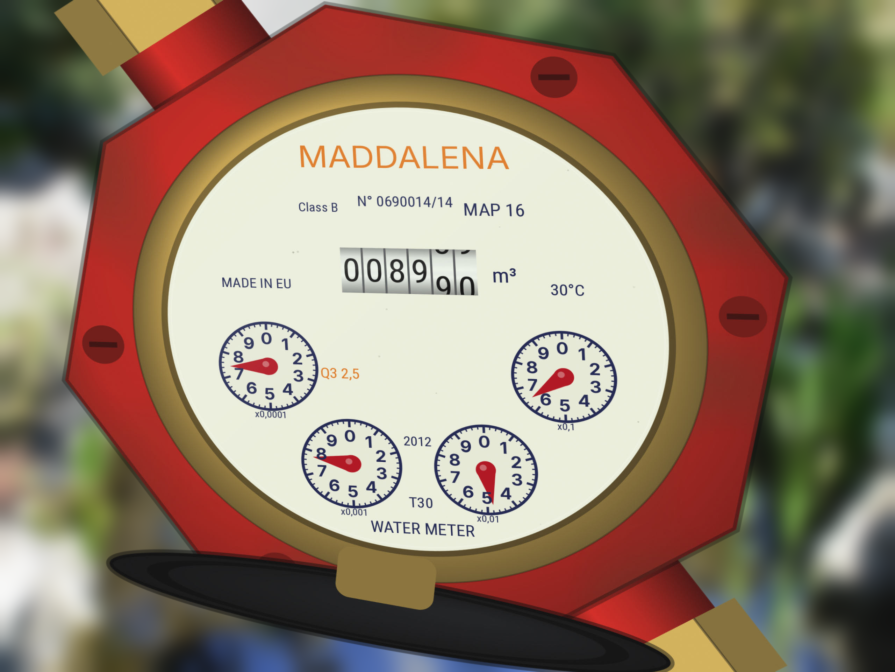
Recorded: 8989.6477 m³
